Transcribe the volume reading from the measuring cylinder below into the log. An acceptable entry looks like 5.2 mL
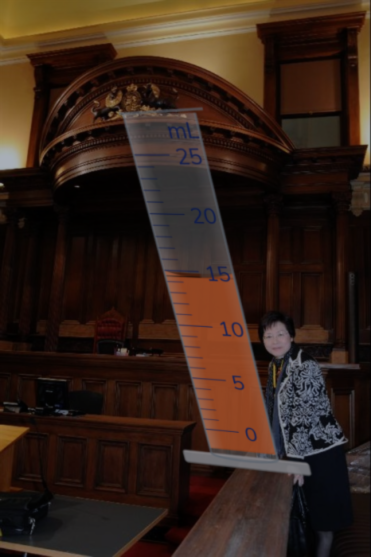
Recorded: 14.5 mL
